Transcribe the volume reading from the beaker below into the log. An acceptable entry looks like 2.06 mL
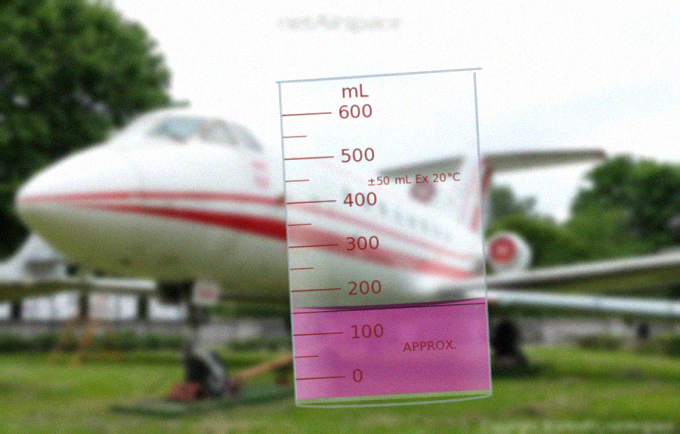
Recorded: 150 mL
